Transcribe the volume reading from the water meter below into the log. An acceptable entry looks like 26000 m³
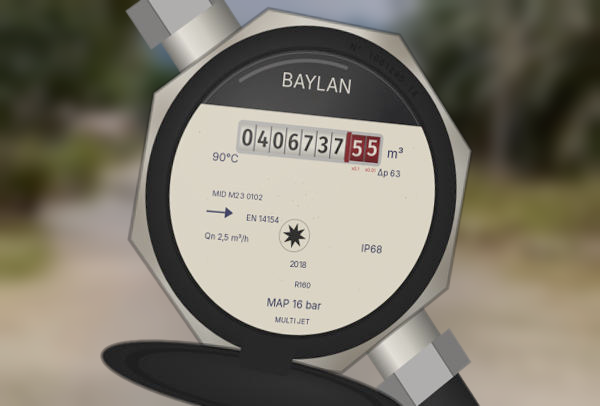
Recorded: 406737.55 m³
